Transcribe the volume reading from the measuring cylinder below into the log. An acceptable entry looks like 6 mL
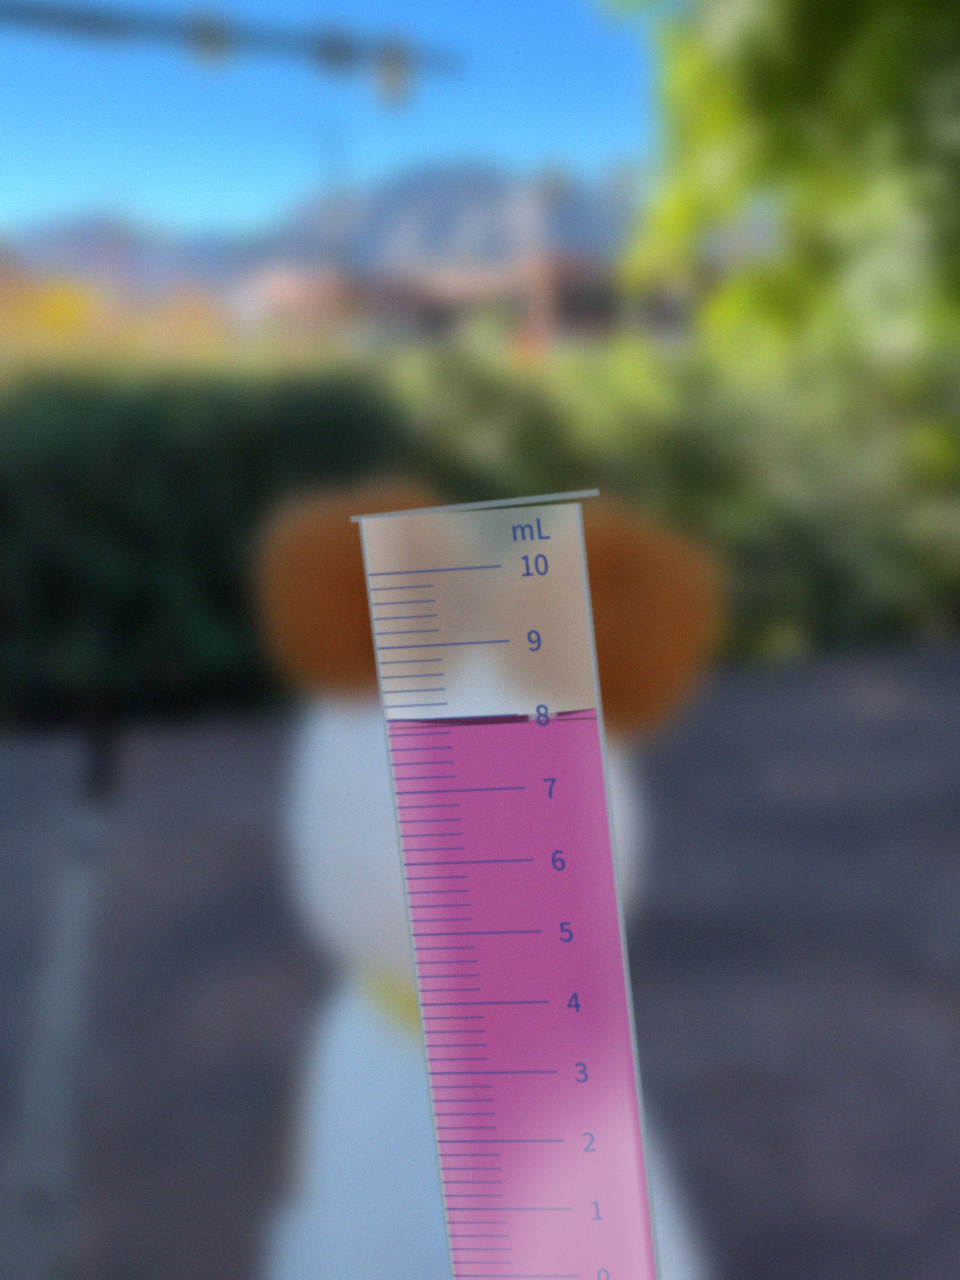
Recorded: 7.9 mL
